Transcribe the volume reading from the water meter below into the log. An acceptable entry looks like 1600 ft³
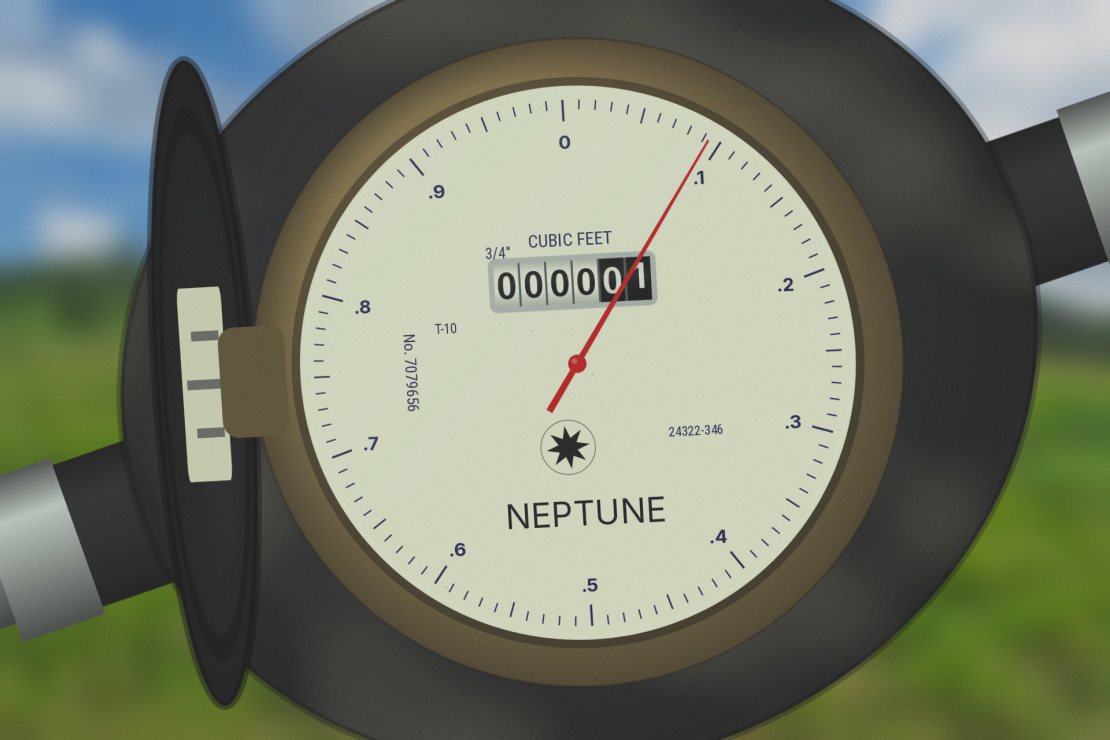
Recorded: 1.09 ft³
